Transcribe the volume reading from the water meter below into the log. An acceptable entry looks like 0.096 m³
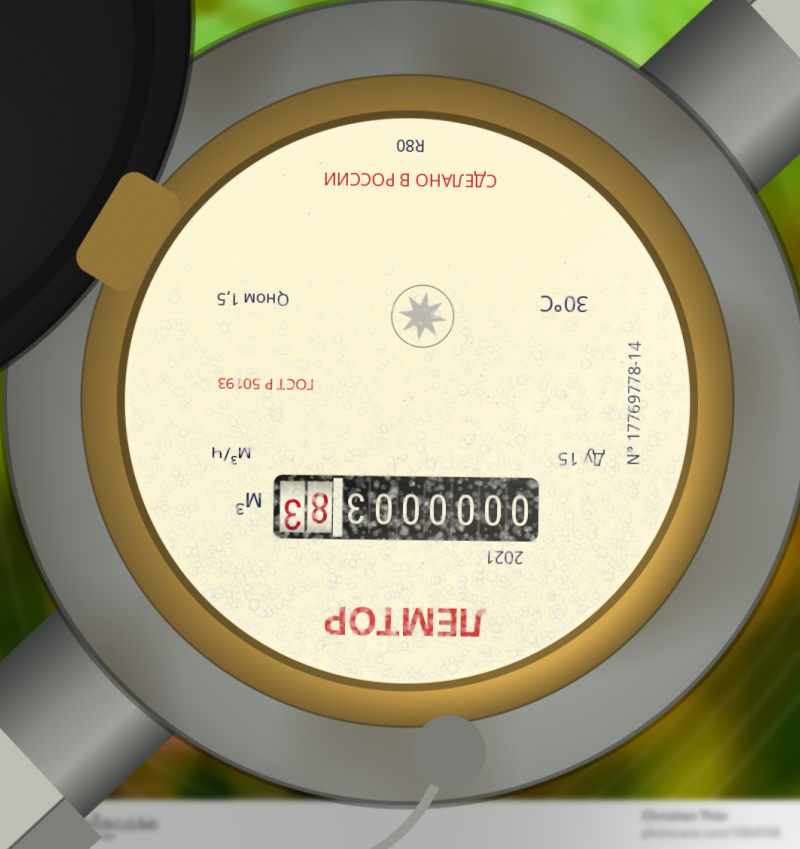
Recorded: 3.83 m³
